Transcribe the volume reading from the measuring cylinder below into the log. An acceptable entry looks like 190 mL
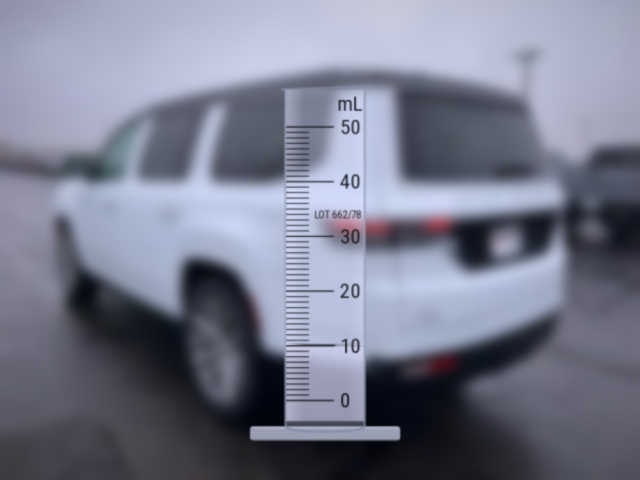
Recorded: 10 mL
